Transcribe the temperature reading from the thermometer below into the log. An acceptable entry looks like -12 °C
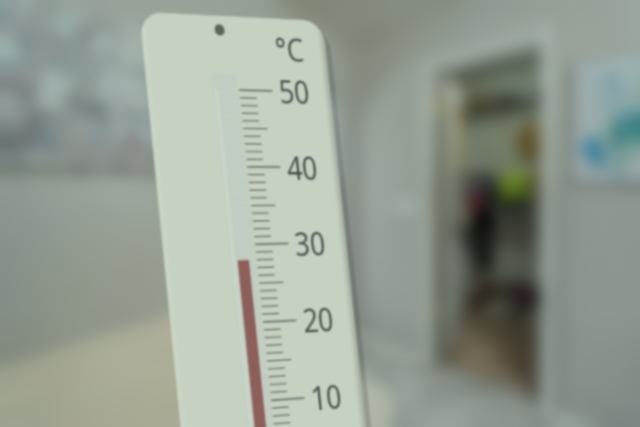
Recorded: 28 °C
